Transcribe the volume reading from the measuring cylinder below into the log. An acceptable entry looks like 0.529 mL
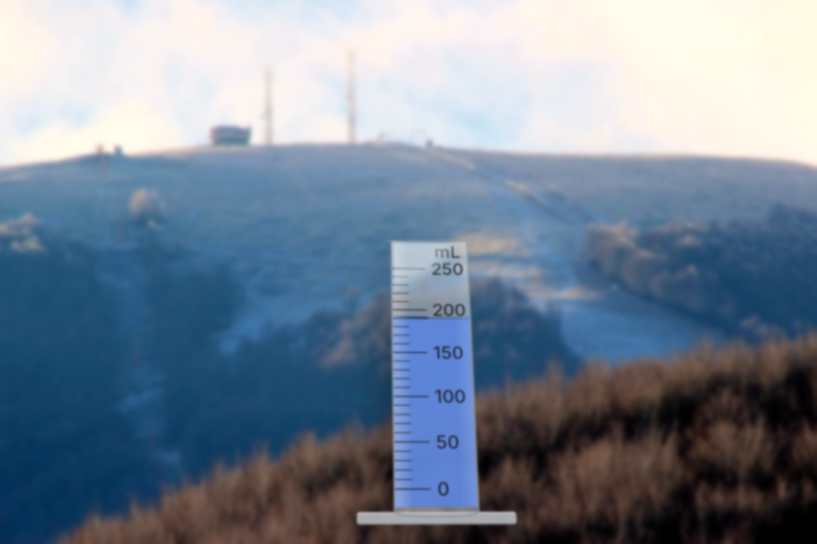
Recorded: 190 mL
